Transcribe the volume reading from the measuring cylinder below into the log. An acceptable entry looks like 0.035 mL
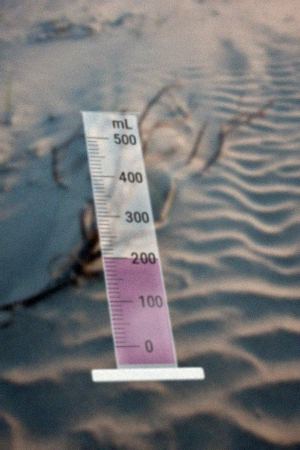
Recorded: 200 mL
